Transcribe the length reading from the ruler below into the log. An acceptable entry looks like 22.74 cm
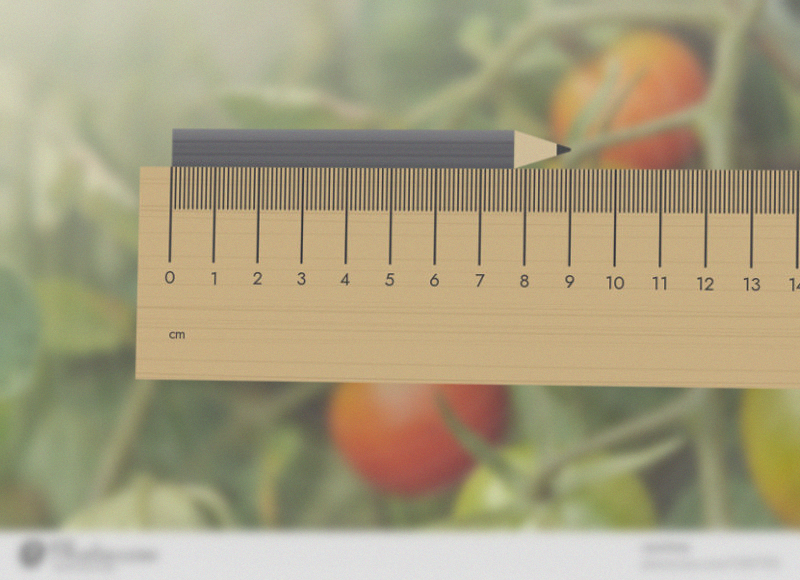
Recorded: 9 cm
